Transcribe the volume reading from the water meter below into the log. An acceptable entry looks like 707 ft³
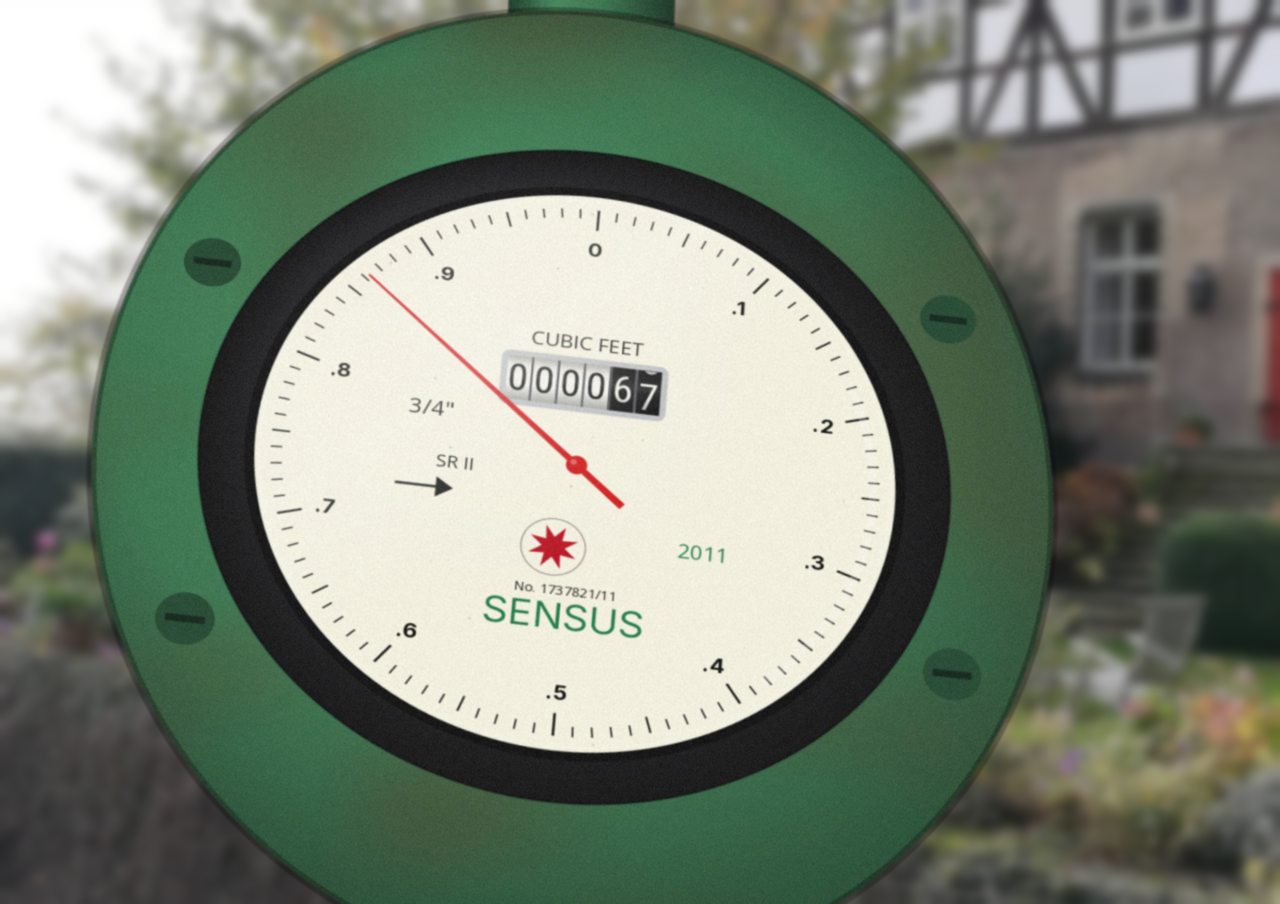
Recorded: 66.86 ft³
